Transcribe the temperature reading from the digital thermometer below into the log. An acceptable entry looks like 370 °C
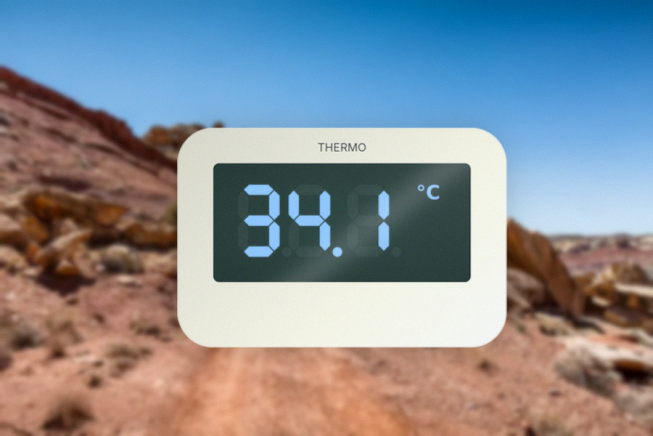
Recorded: 34.1 °C
